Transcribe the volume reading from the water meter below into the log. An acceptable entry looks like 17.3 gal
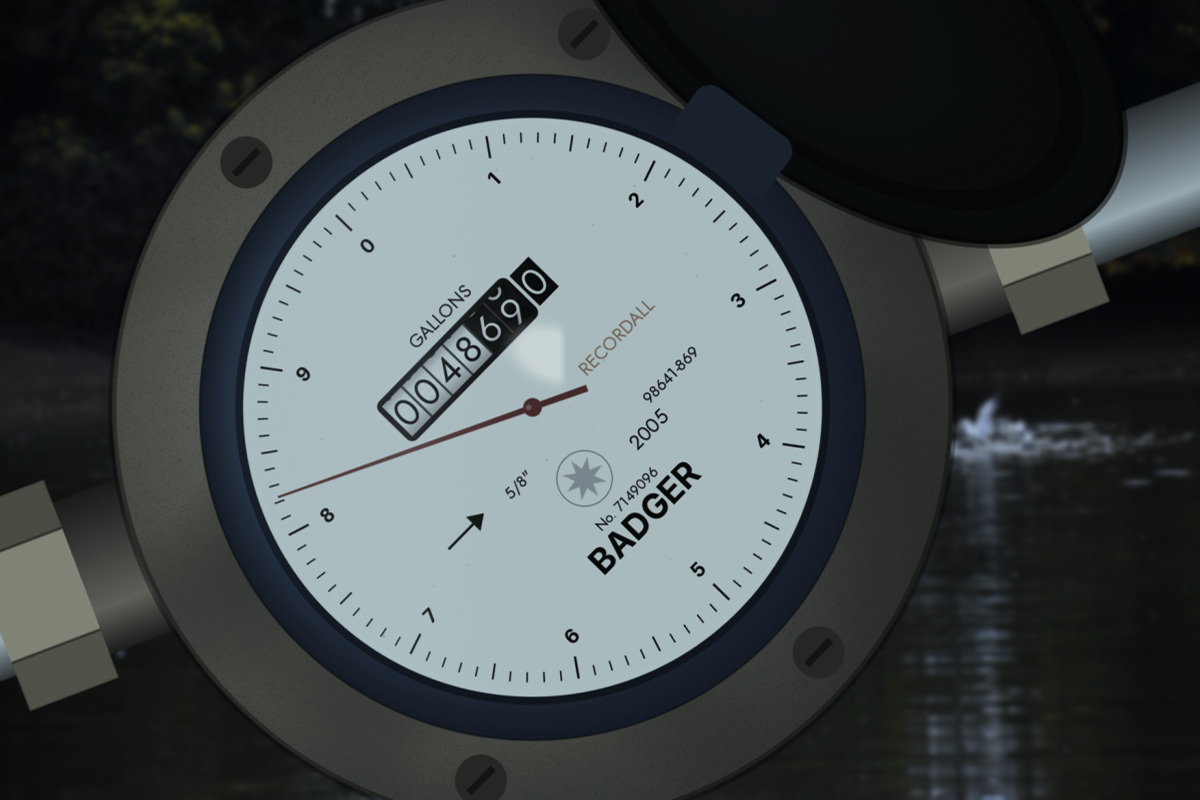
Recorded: 48688.2 gal
